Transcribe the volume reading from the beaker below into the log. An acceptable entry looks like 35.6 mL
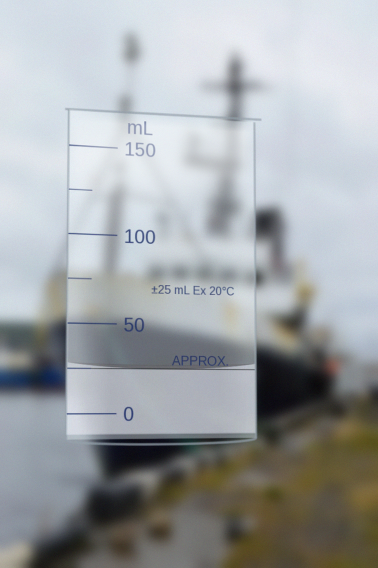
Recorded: 25 mL
